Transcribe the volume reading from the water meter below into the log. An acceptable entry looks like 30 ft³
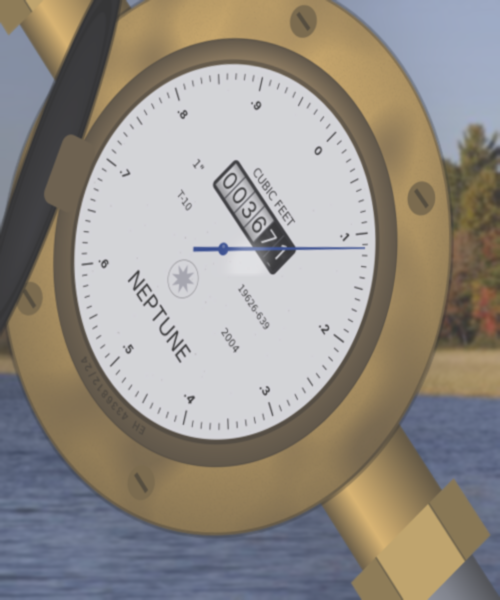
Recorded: 3671.11 ft³
